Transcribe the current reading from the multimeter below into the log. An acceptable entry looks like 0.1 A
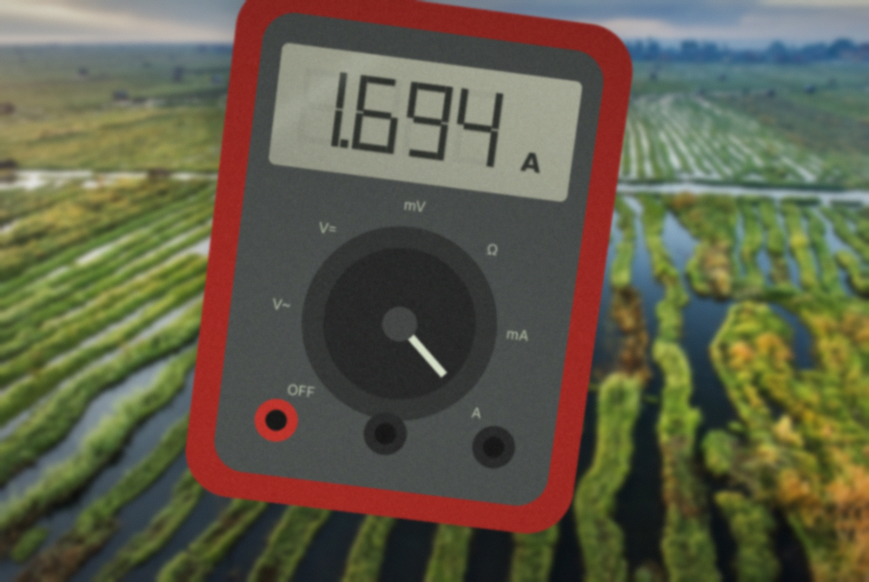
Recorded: 1.694 A
